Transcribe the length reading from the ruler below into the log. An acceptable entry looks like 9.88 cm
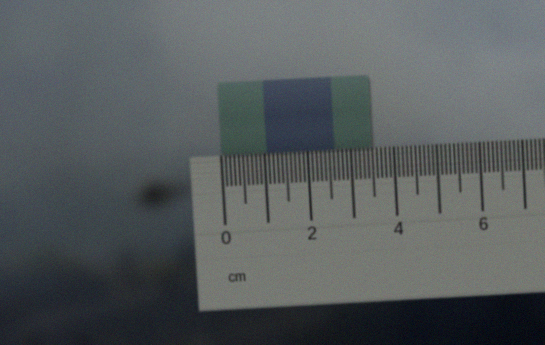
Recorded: 3.5 cm
